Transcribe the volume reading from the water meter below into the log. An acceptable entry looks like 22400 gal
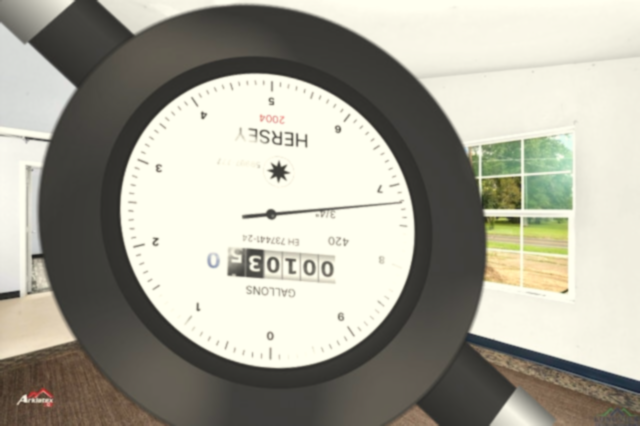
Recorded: 10347.2 gal
